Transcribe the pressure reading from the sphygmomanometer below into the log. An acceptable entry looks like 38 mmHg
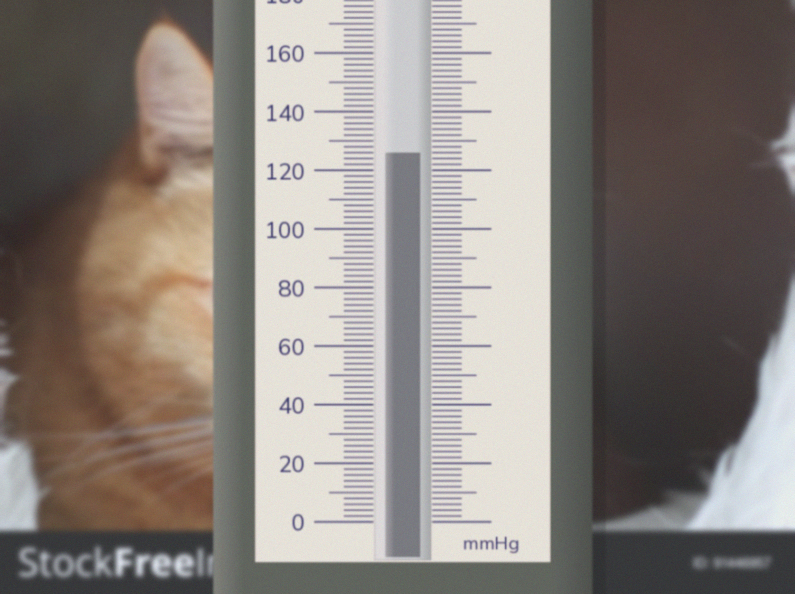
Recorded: 126 mmHg
